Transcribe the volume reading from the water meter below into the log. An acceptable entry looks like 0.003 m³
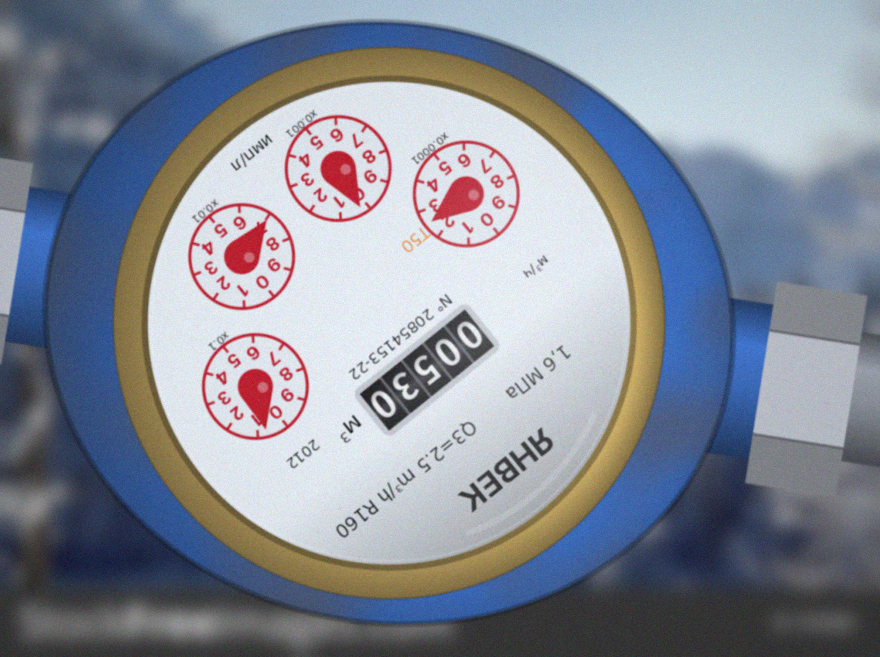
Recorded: 530.0702 m³
